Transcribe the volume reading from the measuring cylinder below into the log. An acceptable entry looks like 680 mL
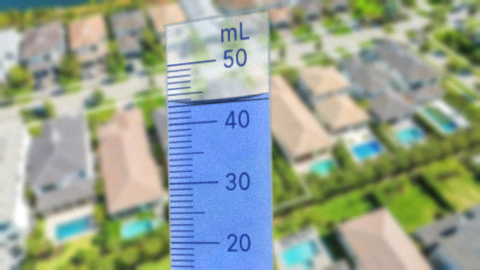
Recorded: 43 mL
